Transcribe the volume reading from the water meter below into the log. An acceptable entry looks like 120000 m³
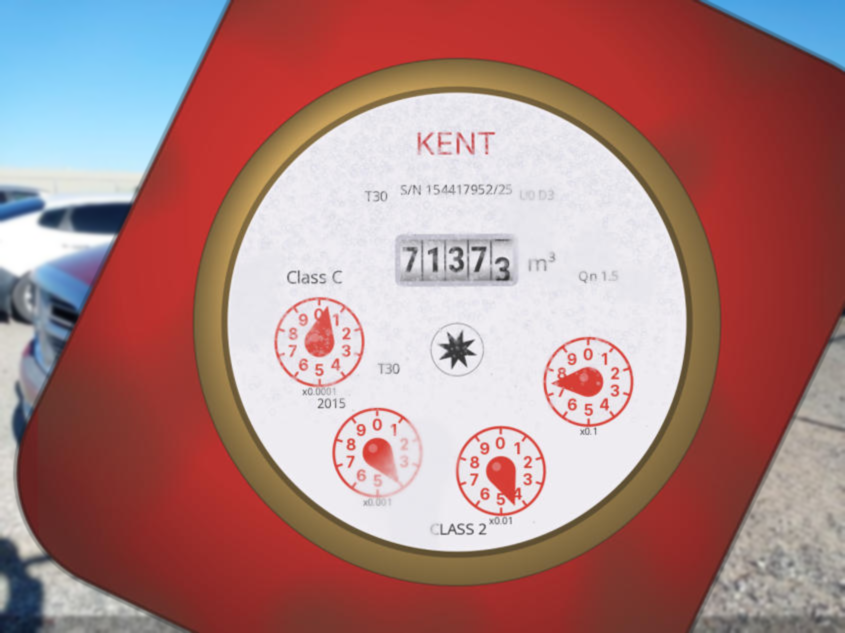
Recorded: 71372.7440 m³
